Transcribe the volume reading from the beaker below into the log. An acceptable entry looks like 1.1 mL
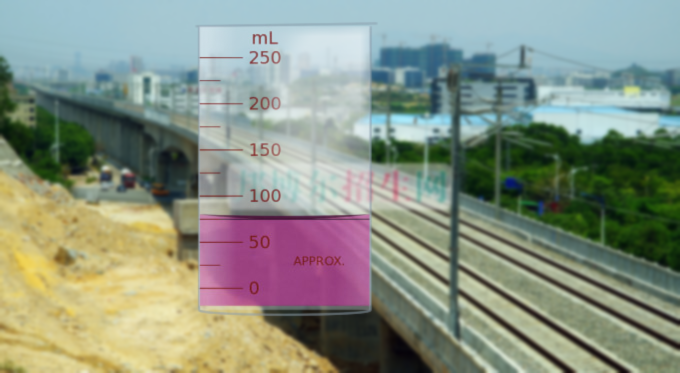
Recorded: 75 mL
